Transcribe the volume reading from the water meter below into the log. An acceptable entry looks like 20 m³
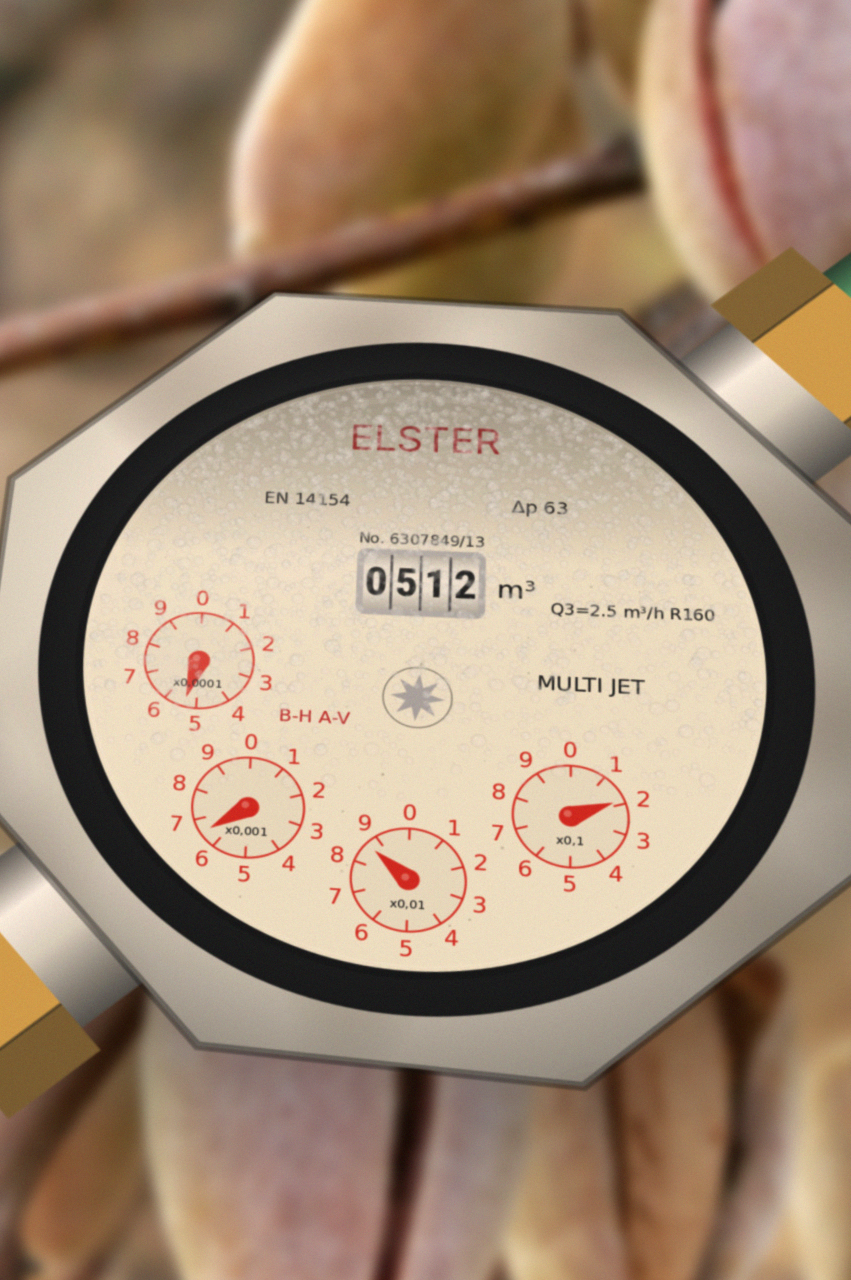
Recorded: 512.1865 m³
